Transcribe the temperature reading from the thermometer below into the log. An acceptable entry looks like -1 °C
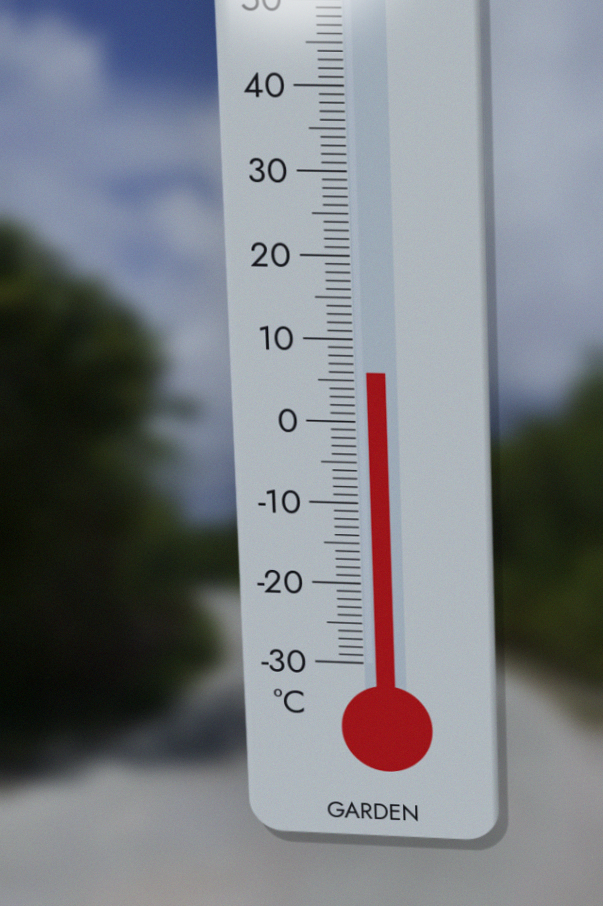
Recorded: 6 °C
